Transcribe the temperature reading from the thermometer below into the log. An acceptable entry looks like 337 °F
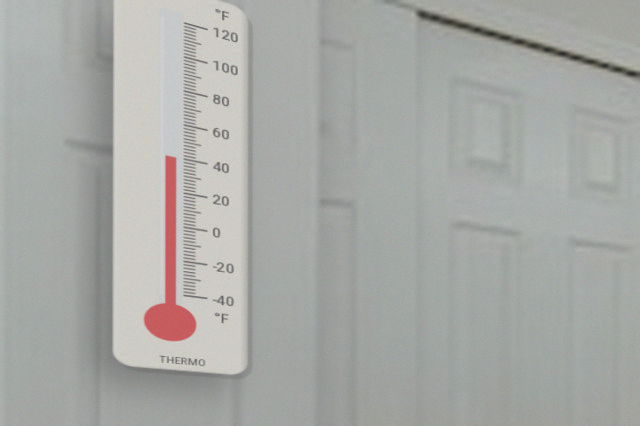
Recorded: 40 °F
